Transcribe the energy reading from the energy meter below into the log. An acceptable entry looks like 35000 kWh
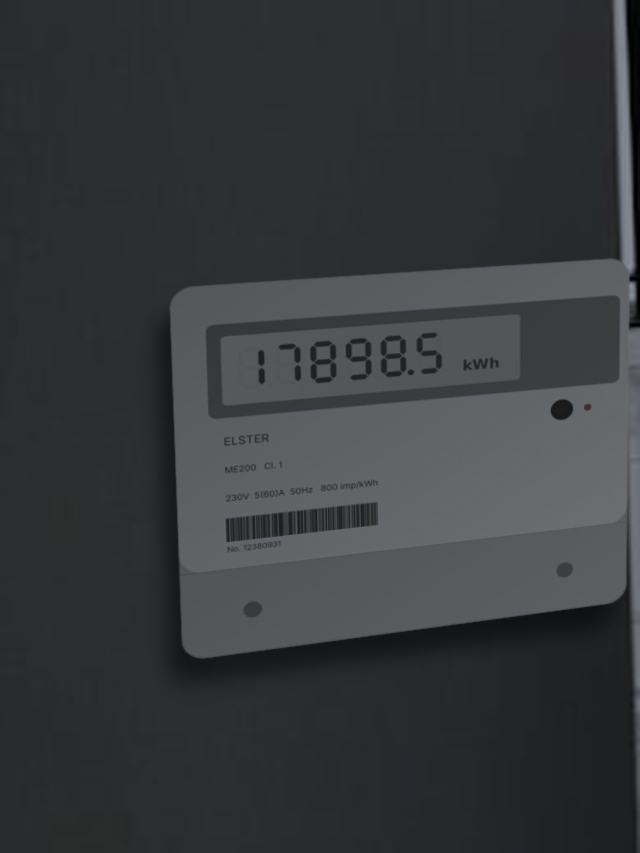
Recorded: 17898.5 kWh
